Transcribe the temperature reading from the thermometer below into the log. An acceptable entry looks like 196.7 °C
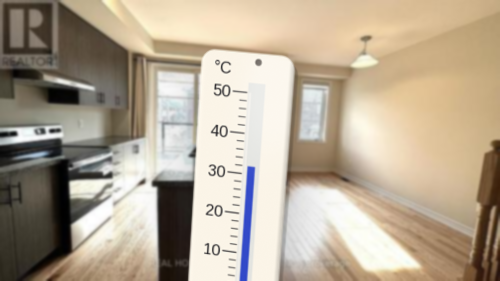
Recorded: 32 °C
